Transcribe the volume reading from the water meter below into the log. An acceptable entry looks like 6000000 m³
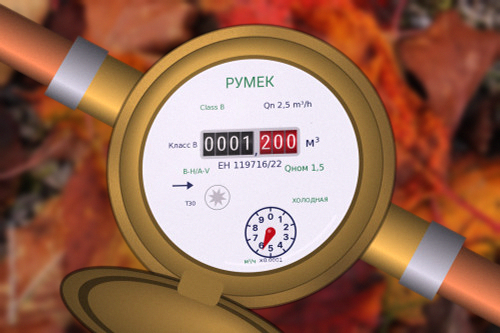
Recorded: 1.2005 m³
